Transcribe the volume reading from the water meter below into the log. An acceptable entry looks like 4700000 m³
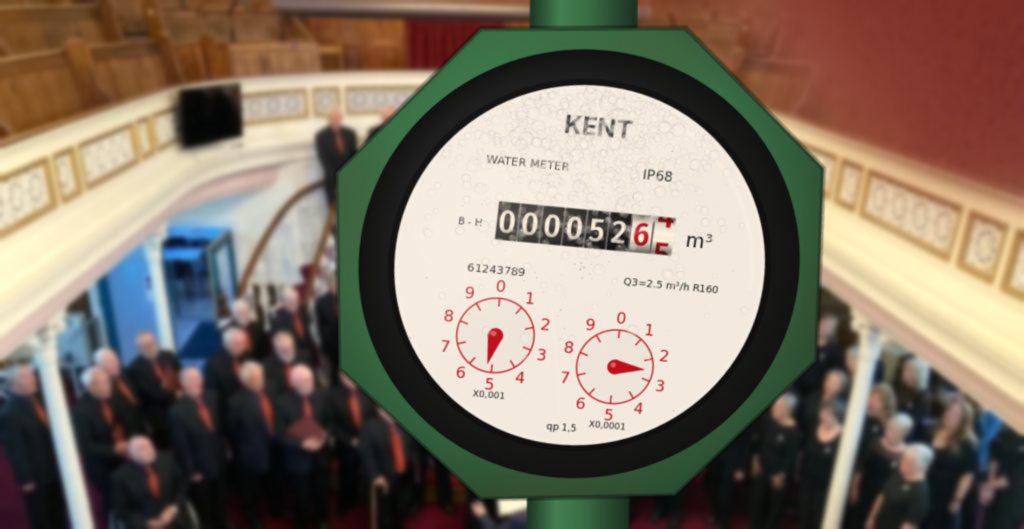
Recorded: 52.6452 m³
